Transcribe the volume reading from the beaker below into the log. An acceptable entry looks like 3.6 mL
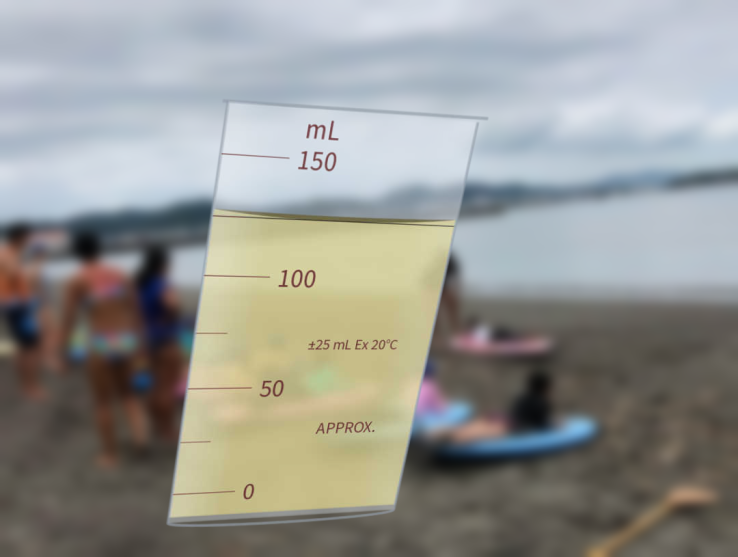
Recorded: 125 mL
